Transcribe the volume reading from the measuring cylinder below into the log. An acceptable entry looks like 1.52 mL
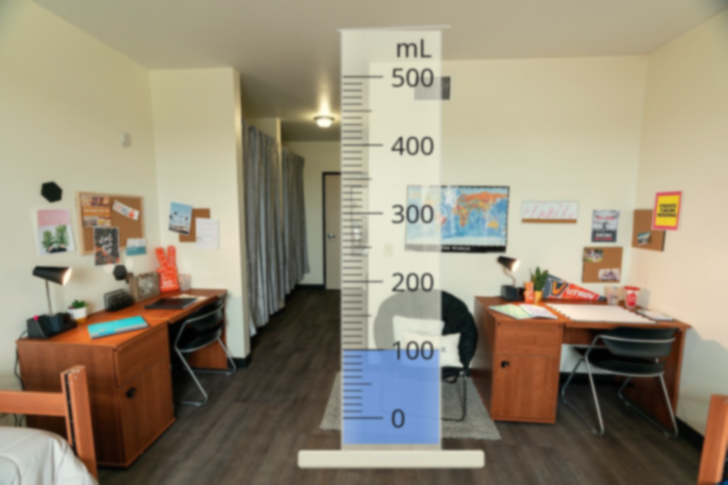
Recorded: 100 mL
